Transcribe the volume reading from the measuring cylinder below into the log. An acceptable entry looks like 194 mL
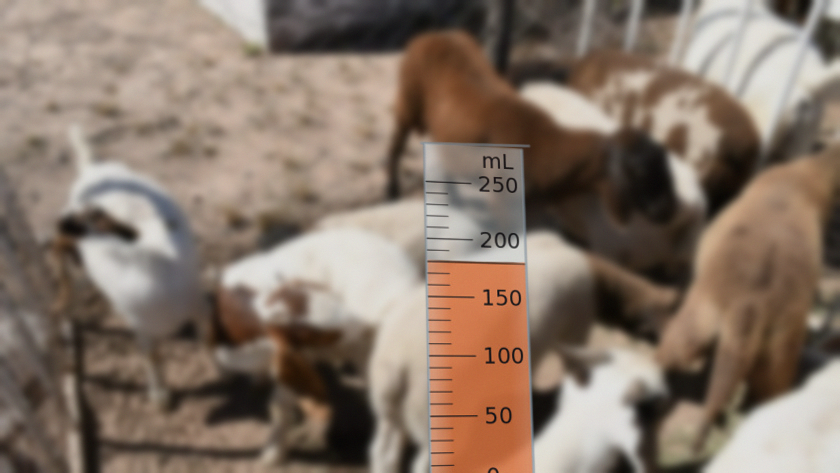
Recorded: 180 mL
